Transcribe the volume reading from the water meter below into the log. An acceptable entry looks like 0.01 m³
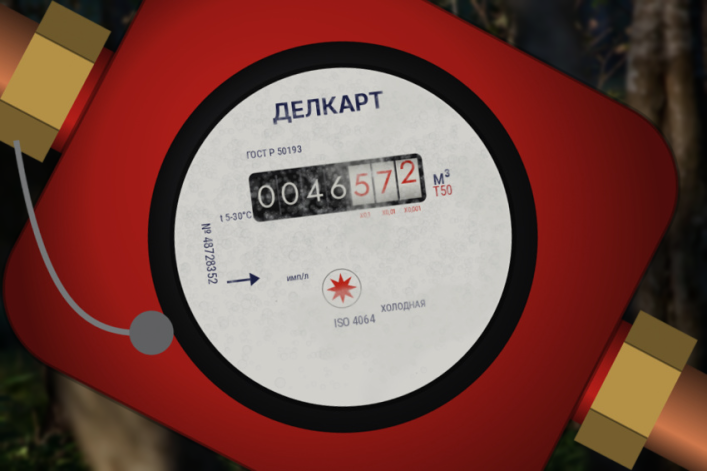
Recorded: 46.572 m³
